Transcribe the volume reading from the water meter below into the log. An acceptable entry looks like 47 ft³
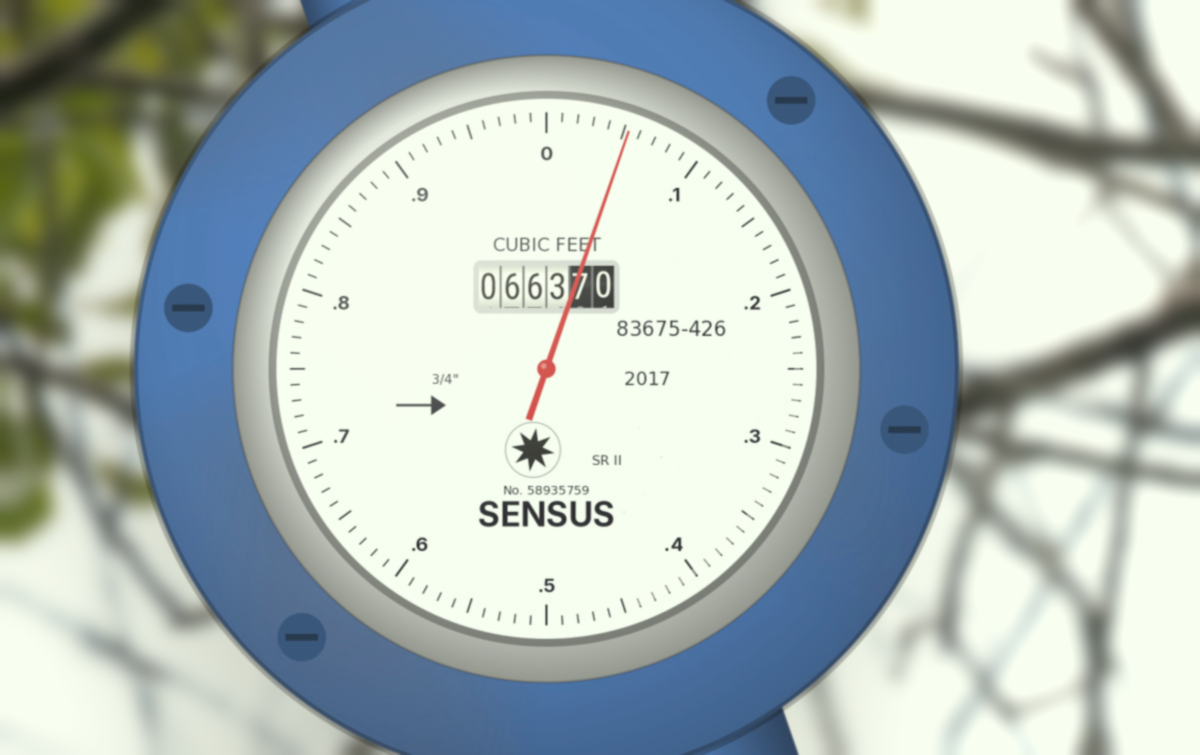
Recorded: 66370.05 ft³
